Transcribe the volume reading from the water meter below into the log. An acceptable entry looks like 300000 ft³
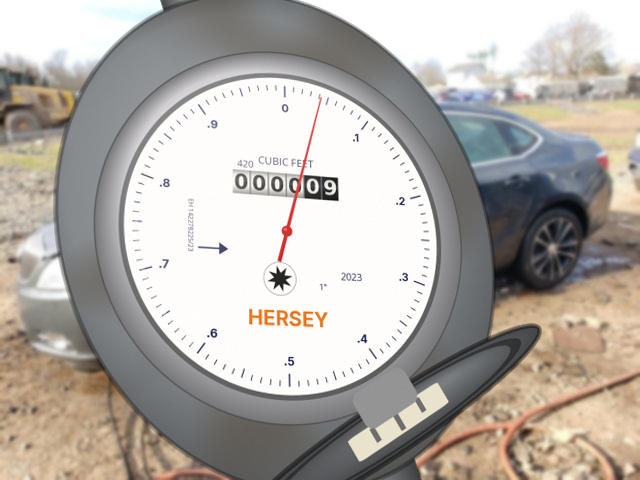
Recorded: 9.04 ft³
